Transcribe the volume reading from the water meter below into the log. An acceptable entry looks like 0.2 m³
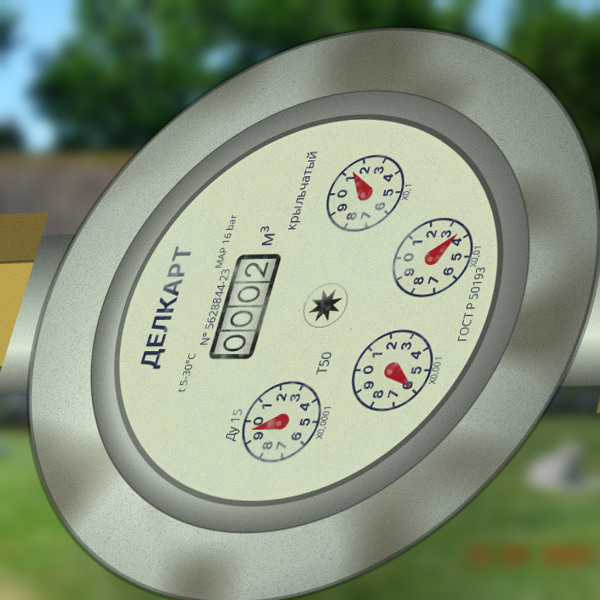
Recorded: 2.1359 m³
